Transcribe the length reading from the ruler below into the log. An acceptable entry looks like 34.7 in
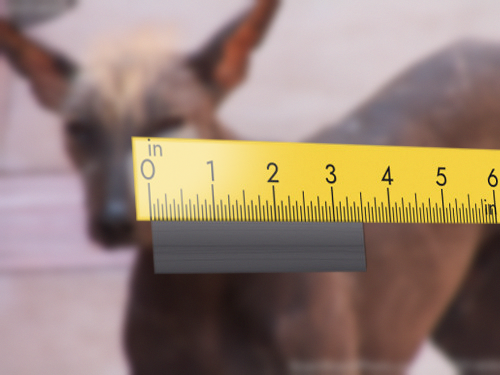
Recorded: 3.5 in
